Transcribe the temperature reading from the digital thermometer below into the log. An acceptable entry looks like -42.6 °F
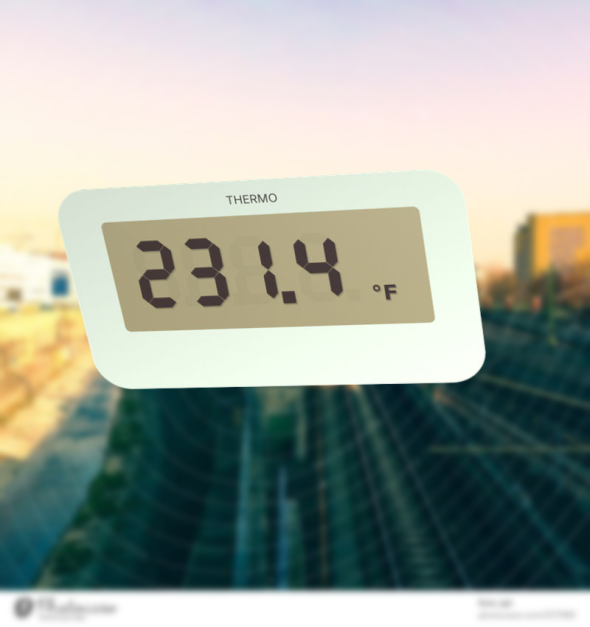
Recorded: 231.4 °F
